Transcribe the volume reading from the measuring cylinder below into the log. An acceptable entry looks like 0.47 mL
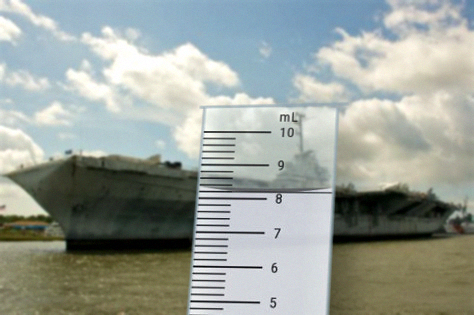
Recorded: 8.2 mL
